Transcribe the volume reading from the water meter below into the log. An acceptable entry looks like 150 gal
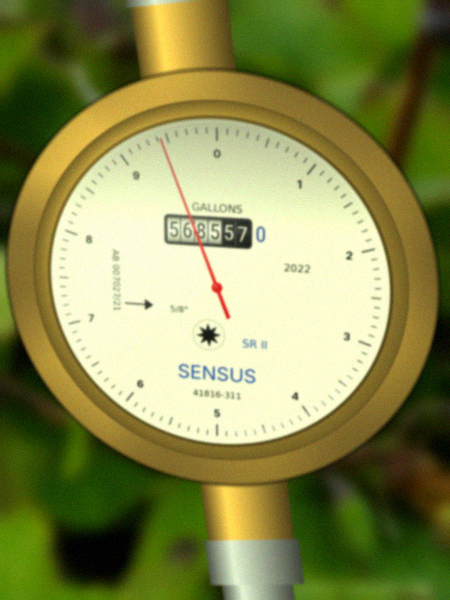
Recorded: 5685569.4 gal
